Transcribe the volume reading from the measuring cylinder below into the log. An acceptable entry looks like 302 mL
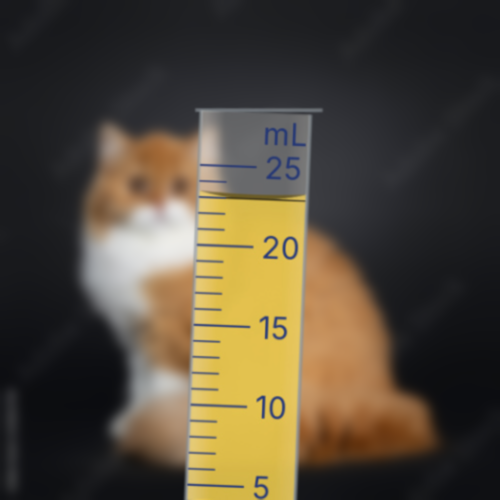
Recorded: 23 mL
